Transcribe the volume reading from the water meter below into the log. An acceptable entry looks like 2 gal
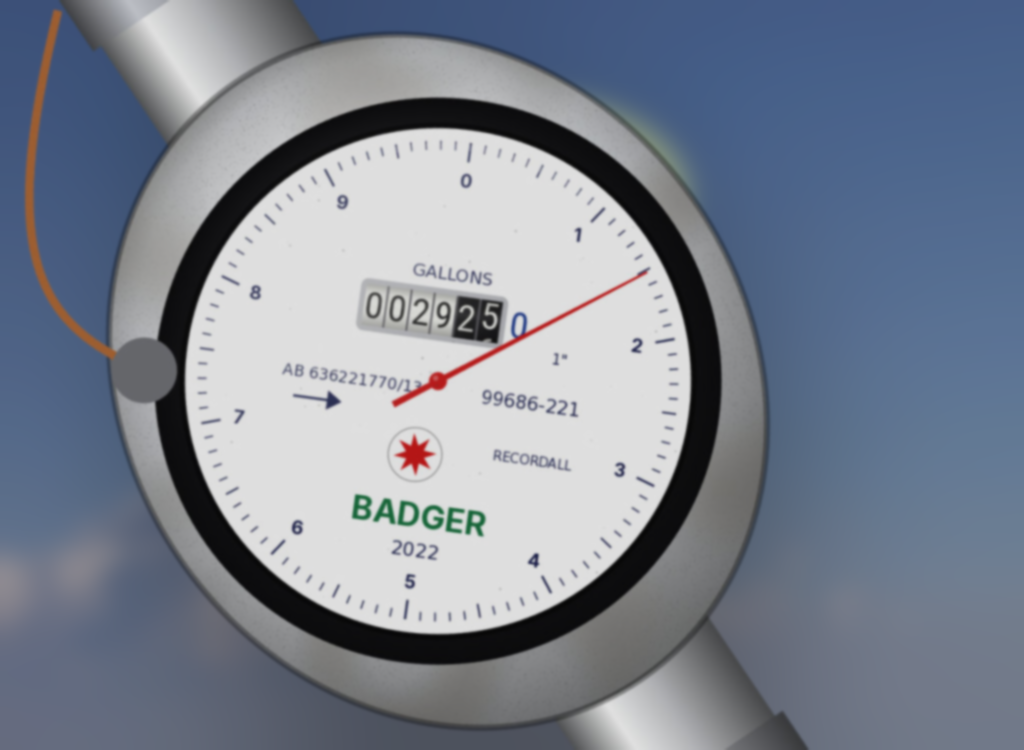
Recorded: 29251.5 gal
